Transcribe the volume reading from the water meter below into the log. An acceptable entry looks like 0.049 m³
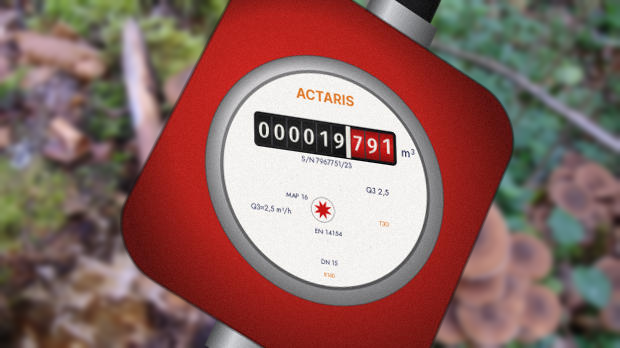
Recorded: 19.791 m³
